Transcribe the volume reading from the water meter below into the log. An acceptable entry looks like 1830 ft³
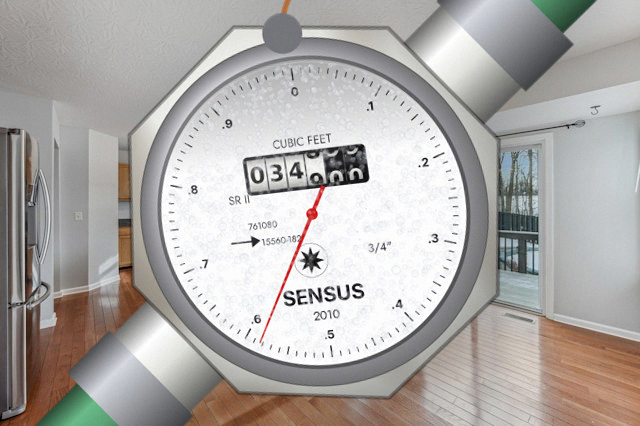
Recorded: 34899.58 ft³
